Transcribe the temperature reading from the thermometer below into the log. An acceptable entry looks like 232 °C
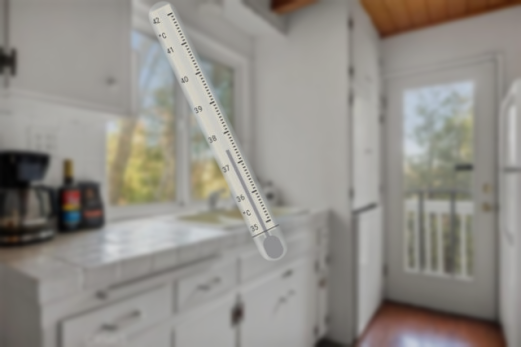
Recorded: 37.5 °C
